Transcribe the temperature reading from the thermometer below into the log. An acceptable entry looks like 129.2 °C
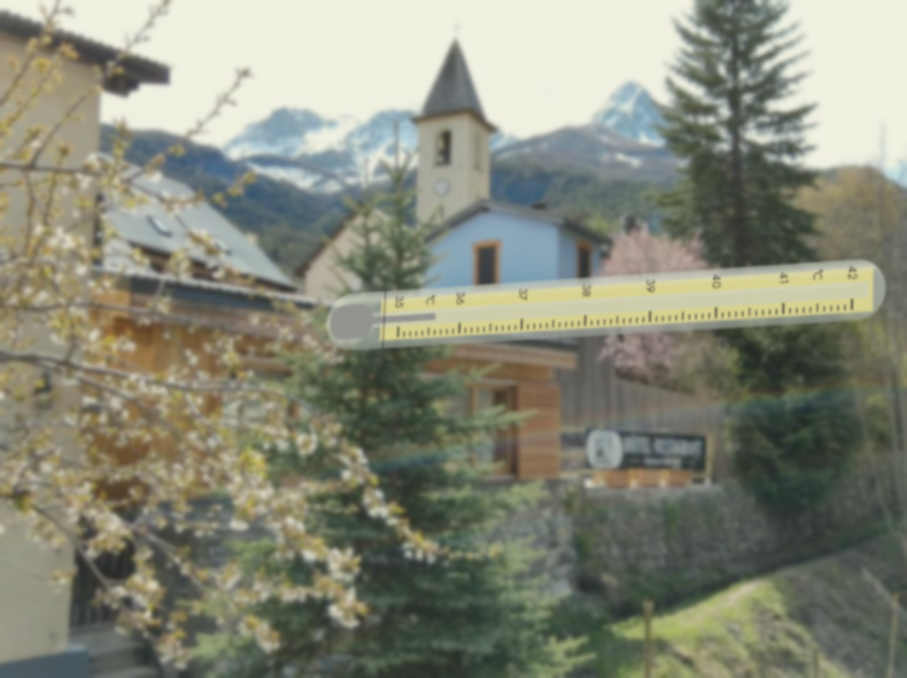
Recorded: 35.6 °C
